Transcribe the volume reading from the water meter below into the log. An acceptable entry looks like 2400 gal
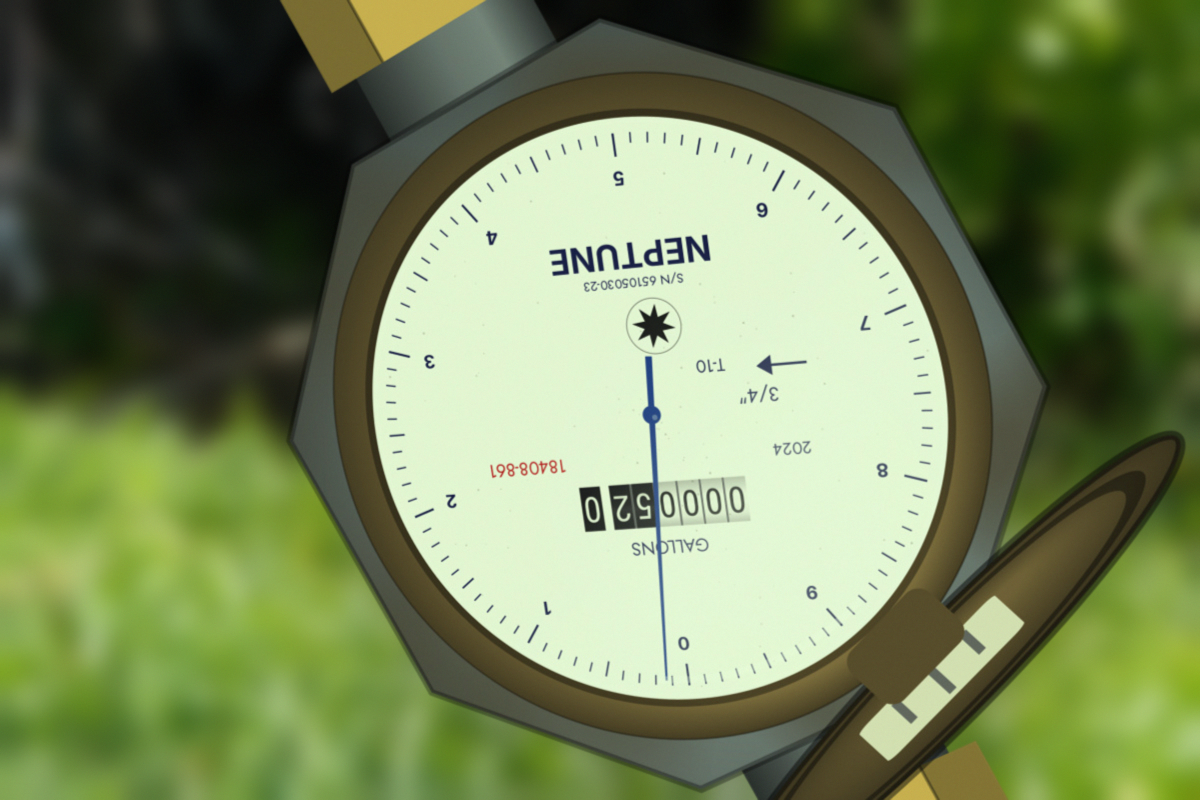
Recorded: 520.1 gal
